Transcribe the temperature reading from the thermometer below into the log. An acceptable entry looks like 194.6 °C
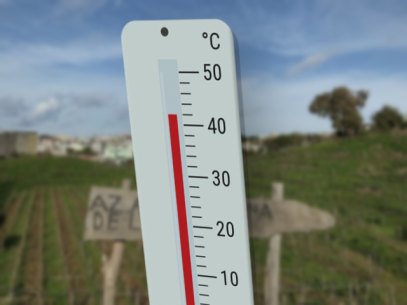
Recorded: 42 °C
